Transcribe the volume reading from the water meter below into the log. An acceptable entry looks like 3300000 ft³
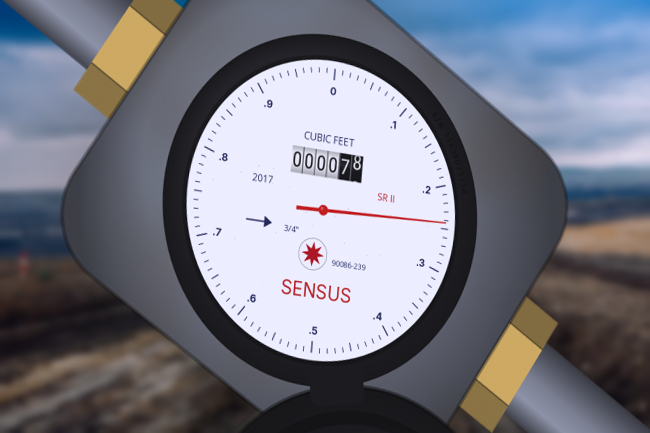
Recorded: 78.24 ft³
